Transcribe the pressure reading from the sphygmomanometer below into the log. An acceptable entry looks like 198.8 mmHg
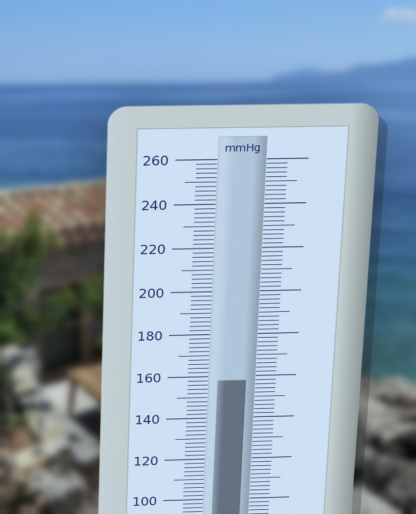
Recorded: 158 mmHg
